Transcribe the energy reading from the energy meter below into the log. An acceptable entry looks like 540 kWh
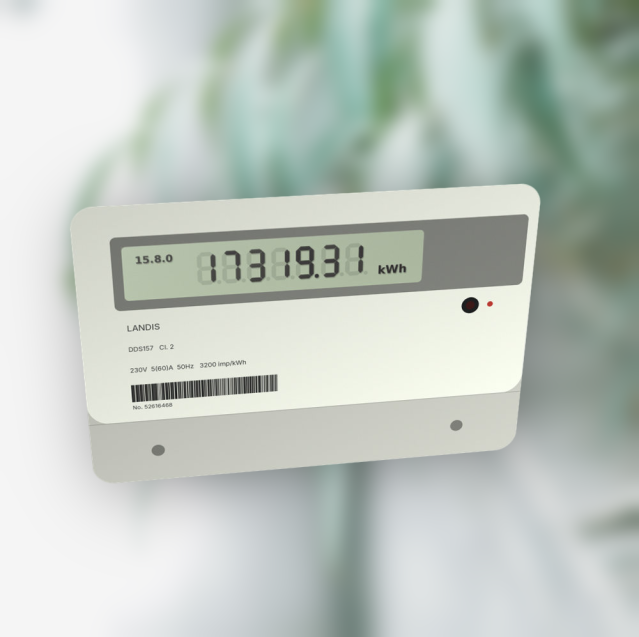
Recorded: 17319.31 kWh
